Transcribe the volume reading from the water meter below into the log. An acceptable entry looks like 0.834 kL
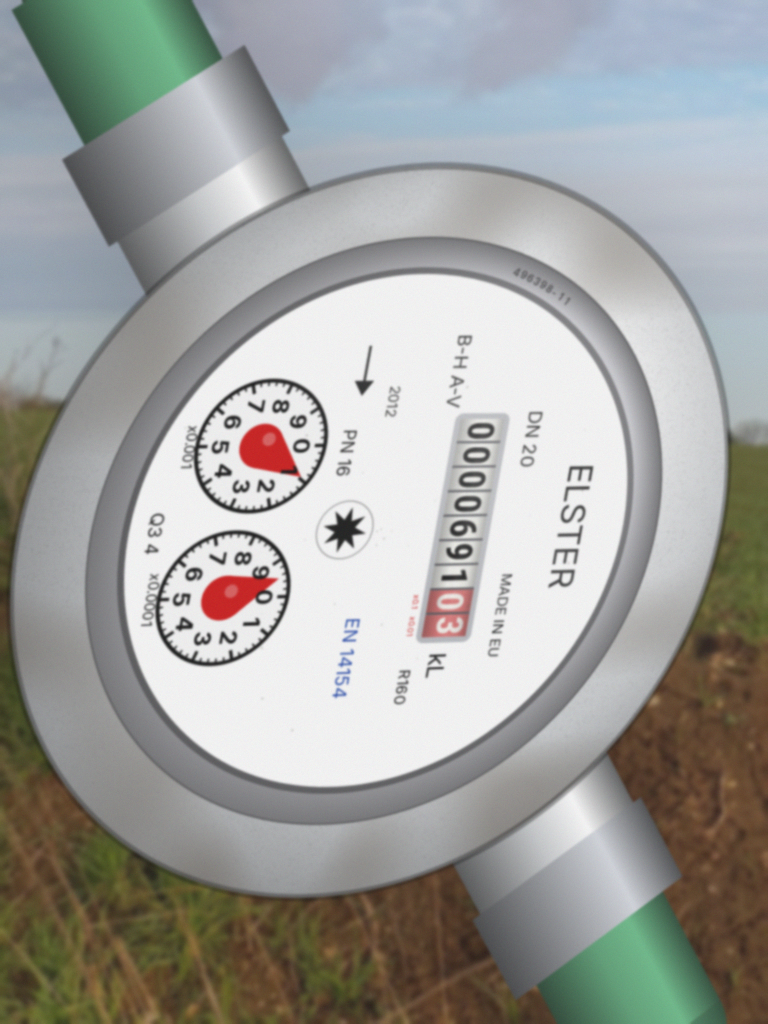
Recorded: 691.0309 kL
